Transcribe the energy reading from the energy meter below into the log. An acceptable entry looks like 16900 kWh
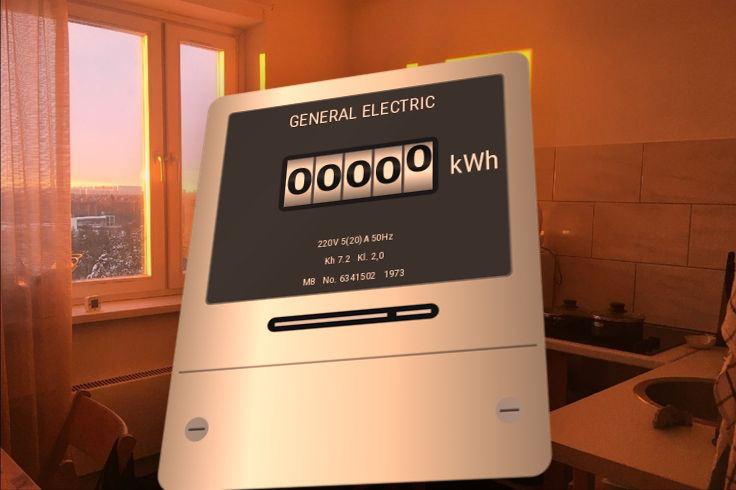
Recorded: 0 kWh
